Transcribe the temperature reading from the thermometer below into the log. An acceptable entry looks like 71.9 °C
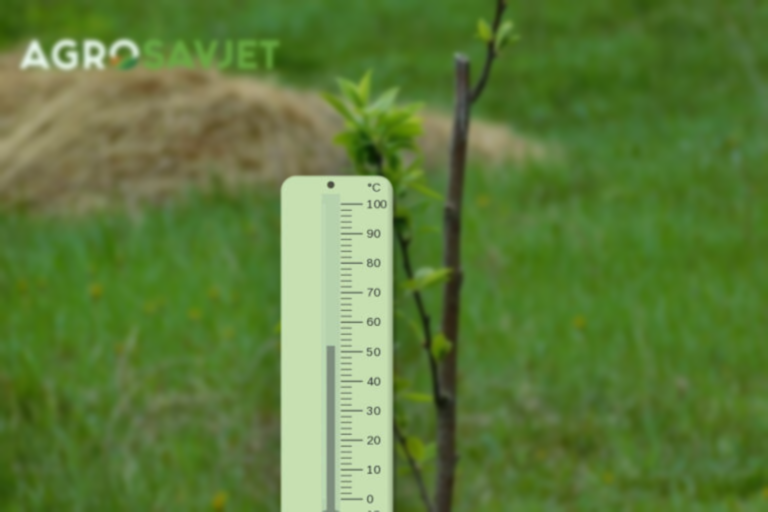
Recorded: 52 °C
